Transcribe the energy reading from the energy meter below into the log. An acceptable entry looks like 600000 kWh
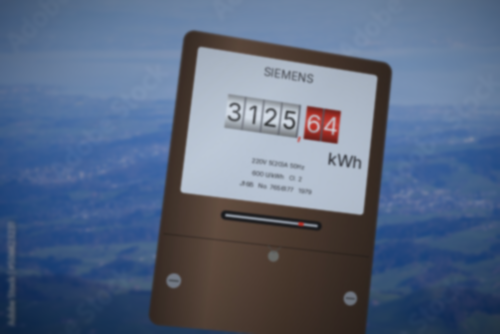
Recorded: 3125.64 kWh
